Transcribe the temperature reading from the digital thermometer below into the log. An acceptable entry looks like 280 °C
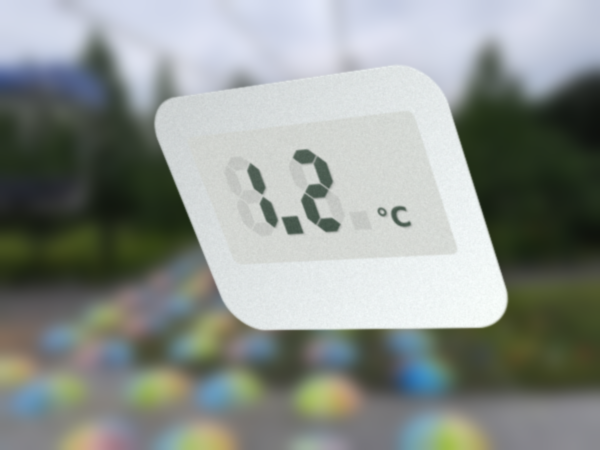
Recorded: 1.2 °C
